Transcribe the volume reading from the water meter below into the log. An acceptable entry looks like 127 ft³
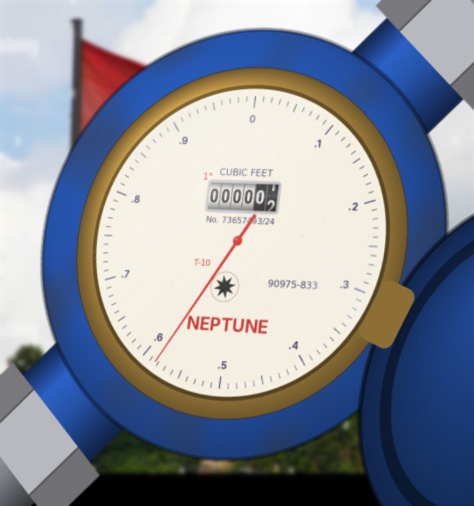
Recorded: 1.58 ft³
